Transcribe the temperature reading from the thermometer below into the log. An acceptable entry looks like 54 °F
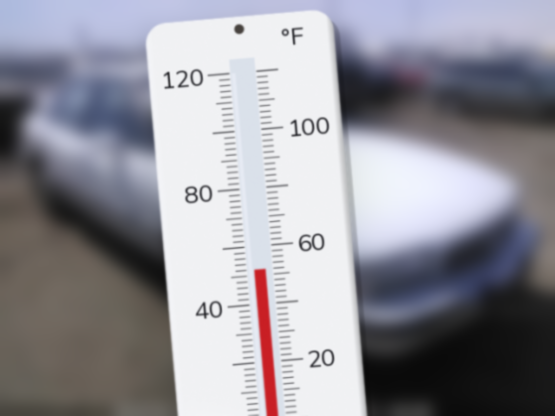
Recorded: 52 °F
